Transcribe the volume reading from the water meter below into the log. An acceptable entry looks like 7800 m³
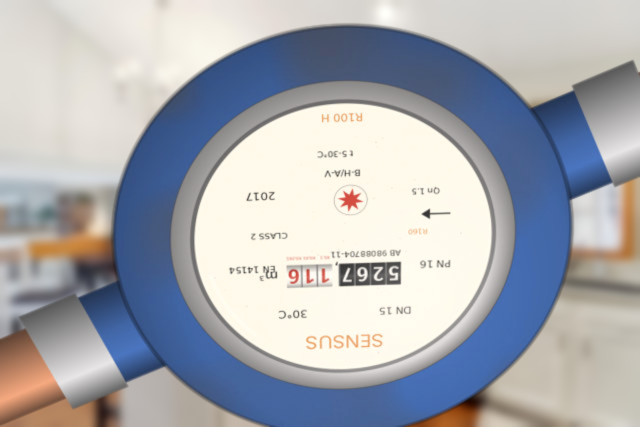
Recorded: 5267.116 m³
